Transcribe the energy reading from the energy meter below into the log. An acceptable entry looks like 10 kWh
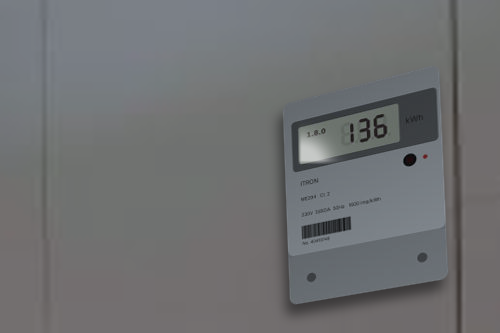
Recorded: 136 kWh
